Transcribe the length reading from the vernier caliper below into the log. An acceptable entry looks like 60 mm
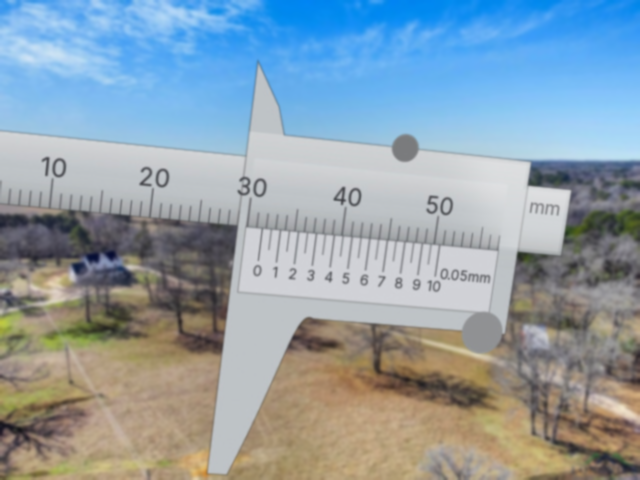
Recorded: 31.6 mm
